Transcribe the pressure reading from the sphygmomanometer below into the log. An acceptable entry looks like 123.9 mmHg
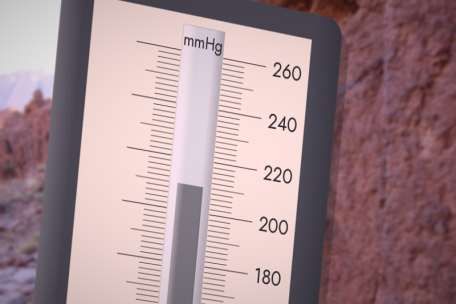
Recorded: 210 mmHg
